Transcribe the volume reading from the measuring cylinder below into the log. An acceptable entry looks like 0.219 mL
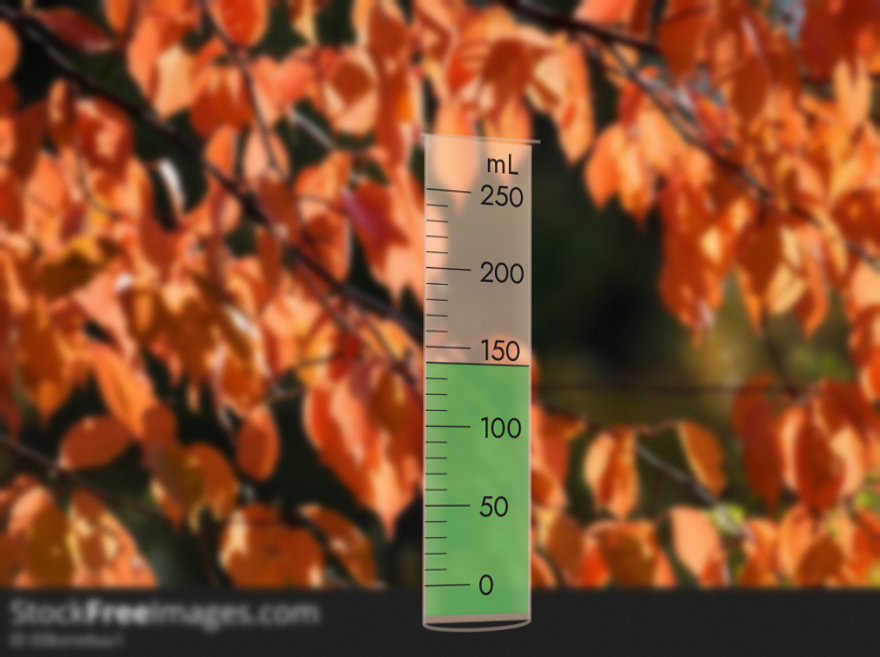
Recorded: 140 mL
